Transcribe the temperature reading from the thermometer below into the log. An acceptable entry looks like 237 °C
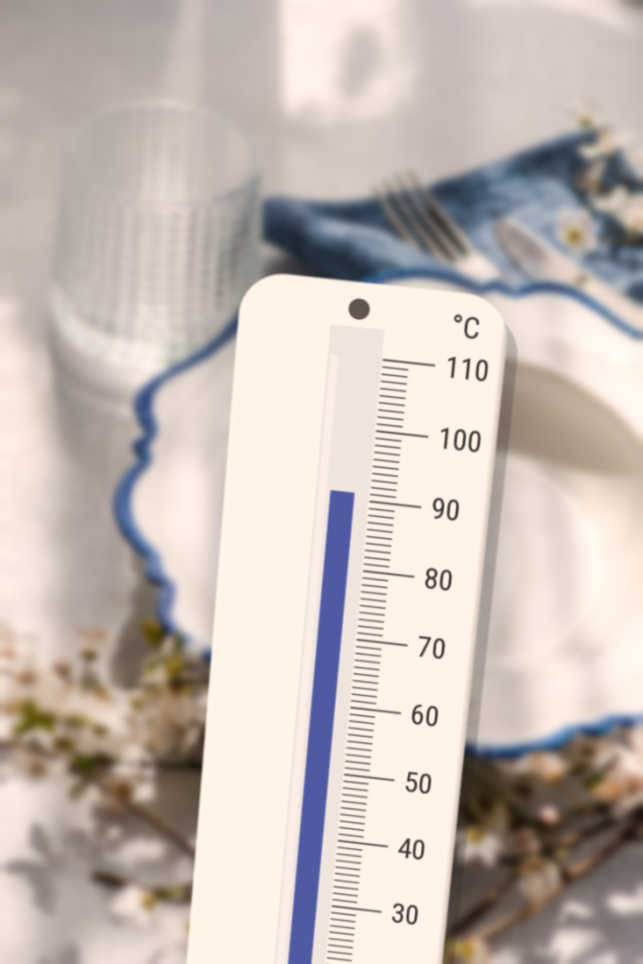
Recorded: 91 °C
